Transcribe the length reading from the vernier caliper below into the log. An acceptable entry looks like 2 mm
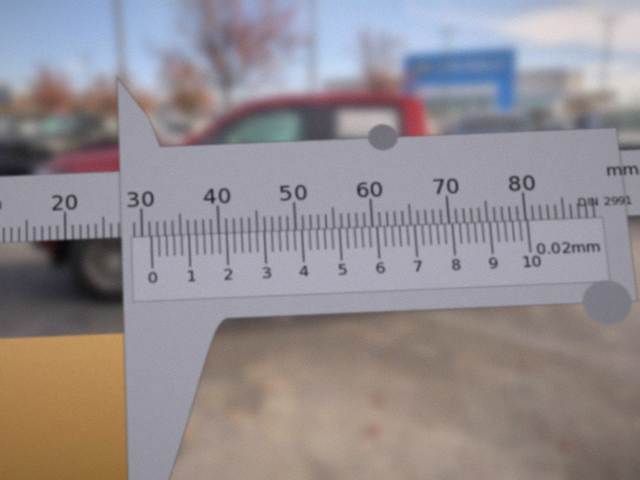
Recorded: 31.2 mm
